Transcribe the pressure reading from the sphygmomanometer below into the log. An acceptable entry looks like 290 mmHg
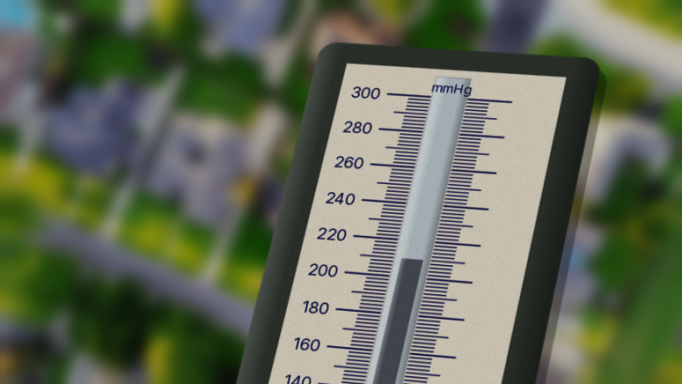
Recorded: 210 mmHg
